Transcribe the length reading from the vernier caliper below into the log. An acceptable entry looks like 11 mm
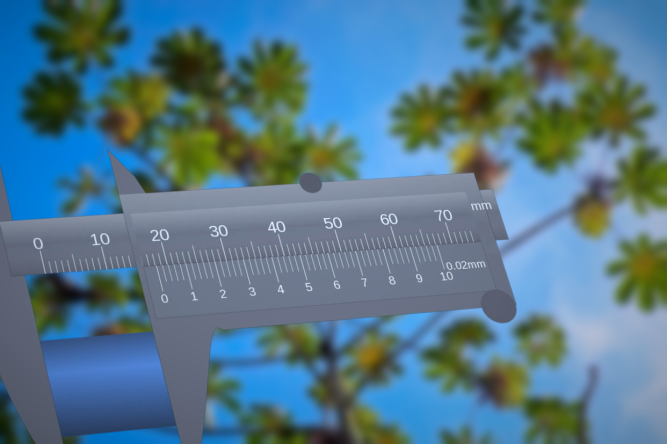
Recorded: 18.2 mm
